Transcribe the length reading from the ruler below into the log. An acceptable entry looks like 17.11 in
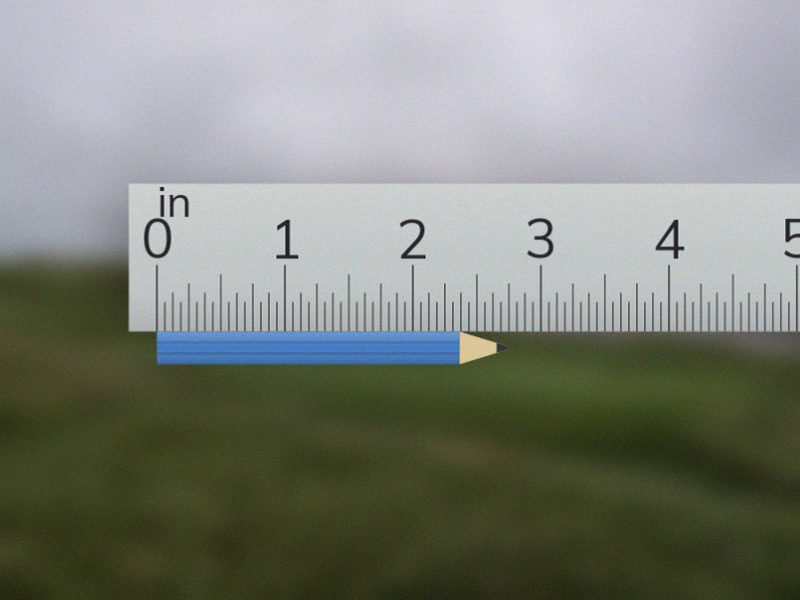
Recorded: 2.75 in
